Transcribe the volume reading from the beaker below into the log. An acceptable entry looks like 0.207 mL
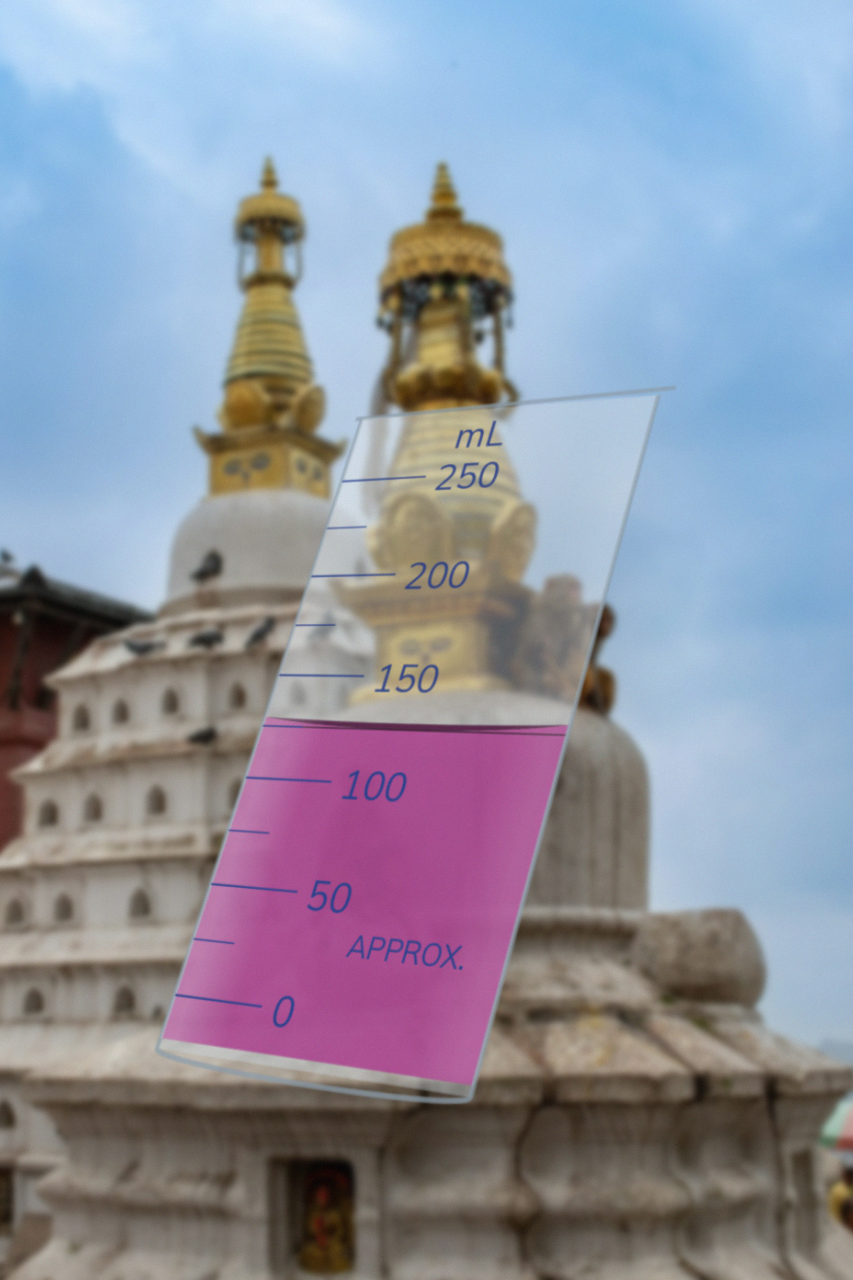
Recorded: 125 mL
